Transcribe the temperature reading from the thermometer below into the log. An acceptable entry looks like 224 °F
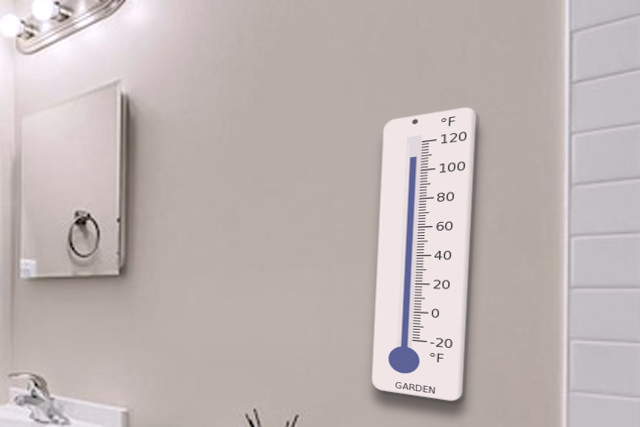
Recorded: 110 °F
